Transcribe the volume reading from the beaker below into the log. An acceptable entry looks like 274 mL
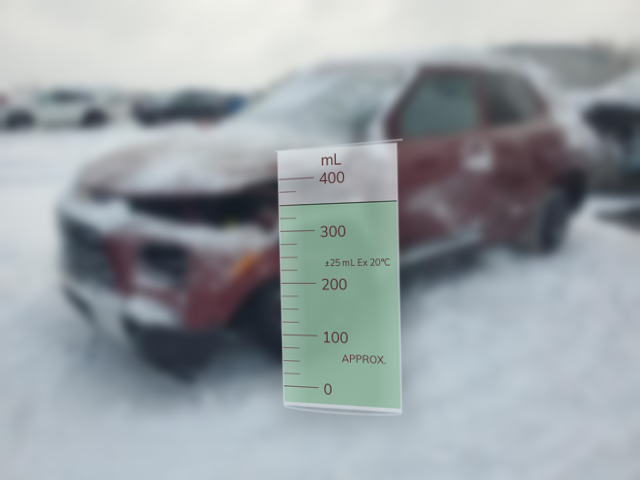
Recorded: 350 mL
